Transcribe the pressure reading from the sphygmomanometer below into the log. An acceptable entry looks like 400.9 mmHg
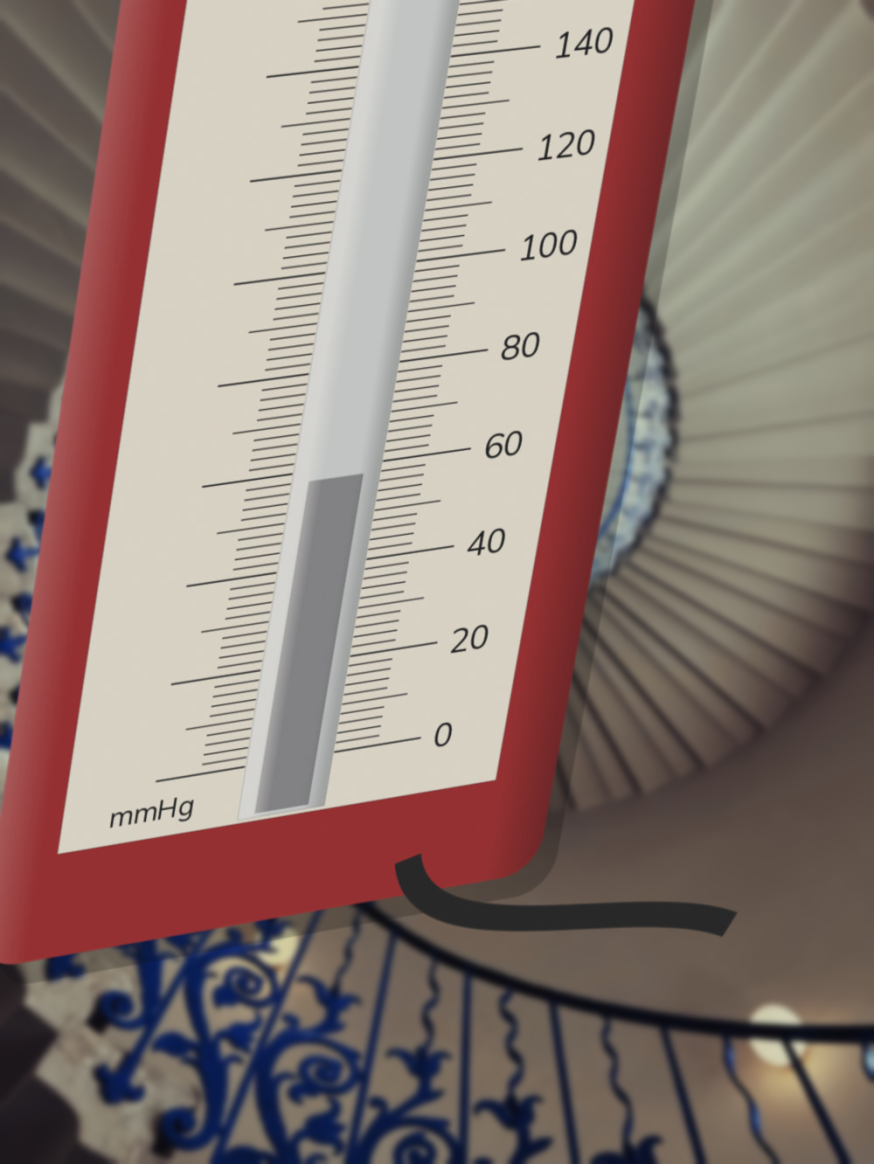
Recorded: 58 mmHg
